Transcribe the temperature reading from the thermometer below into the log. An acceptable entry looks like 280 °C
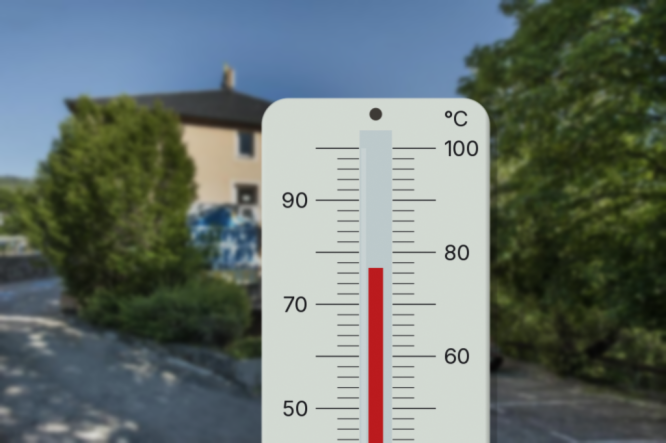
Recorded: 77 °C
